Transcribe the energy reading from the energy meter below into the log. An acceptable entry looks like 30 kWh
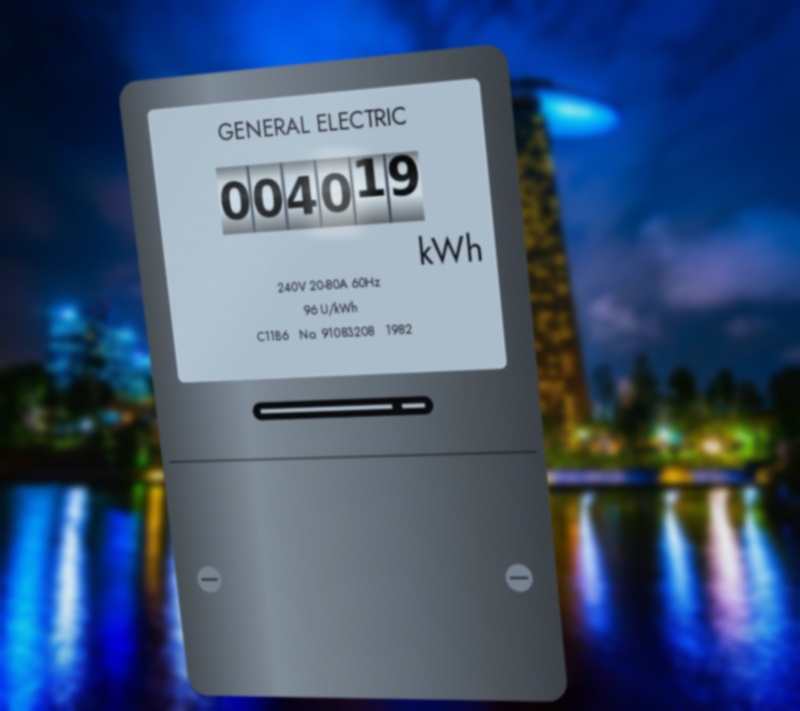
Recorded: 4019 kWh
